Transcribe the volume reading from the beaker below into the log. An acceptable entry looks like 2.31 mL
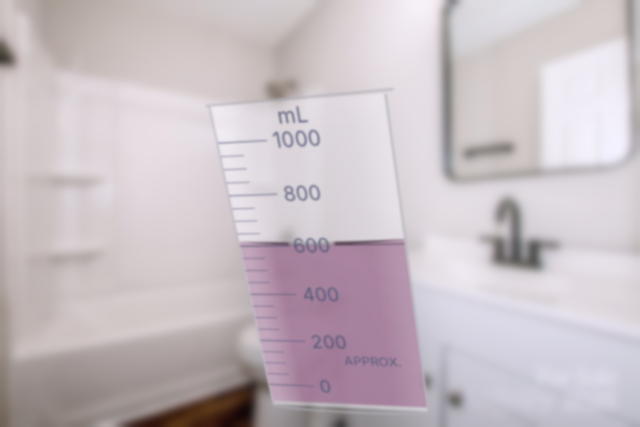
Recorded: 600 mL
